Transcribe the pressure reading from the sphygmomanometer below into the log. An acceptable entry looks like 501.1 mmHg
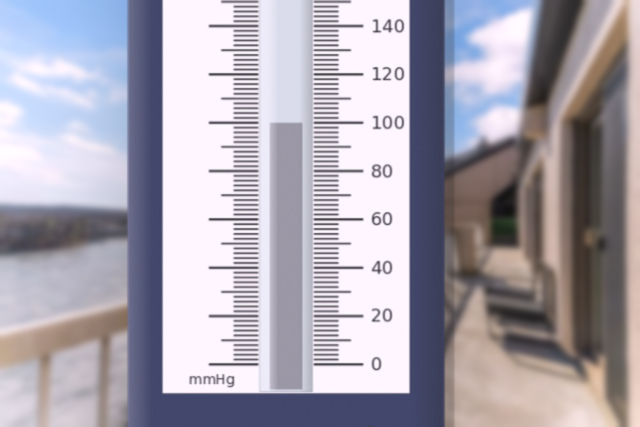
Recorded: 100 mmHg
